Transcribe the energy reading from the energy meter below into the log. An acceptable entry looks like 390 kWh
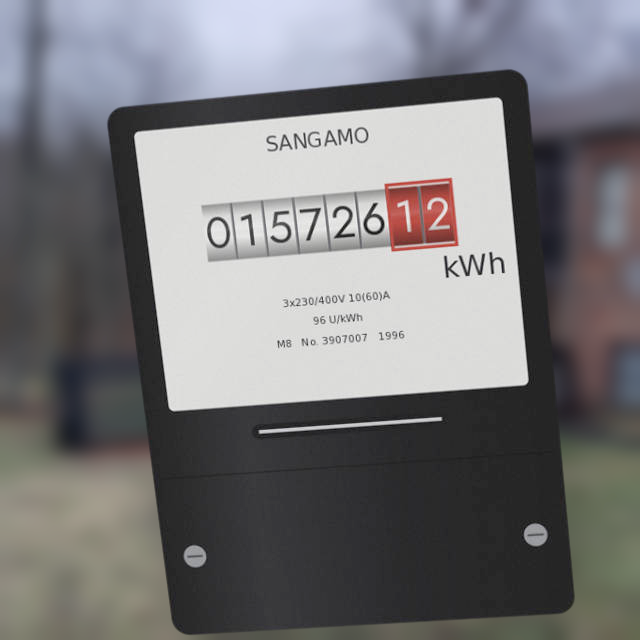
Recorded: 15726.12 kWh
